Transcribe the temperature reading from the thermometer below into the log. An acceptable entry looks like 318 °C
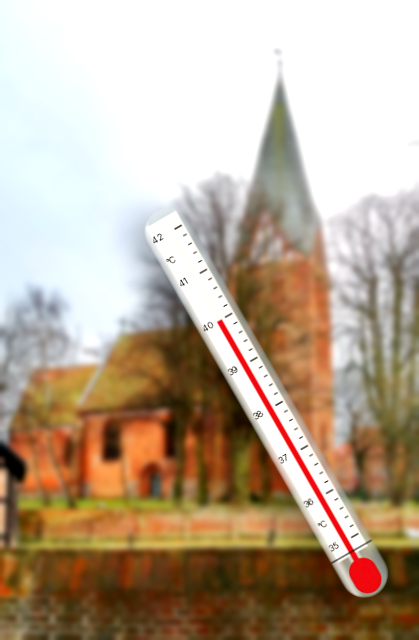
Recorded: 40 °C
